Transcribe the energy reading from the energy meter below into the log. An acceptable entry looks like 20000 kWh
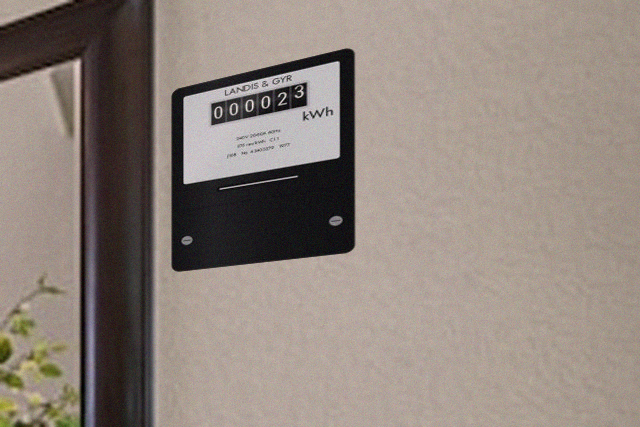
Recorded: 23 kWh
